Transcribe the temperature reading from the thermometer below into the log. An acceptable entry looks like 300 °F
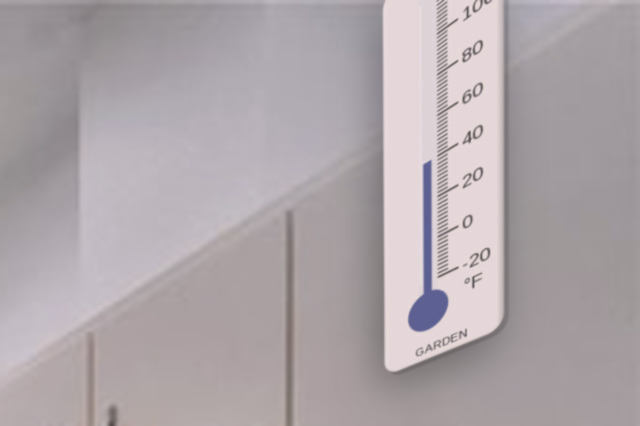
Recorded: 40 °F
